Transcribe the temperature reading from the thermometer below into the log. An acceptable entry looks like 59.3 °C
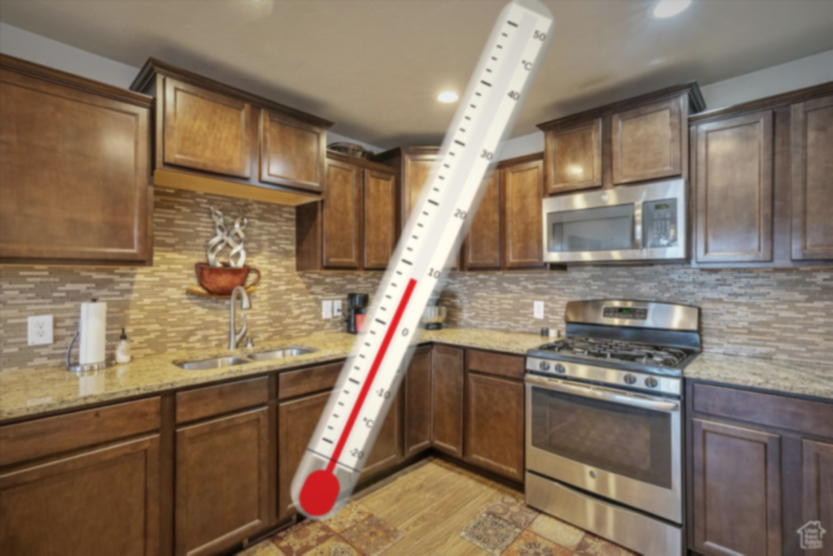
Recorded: 8 °C
